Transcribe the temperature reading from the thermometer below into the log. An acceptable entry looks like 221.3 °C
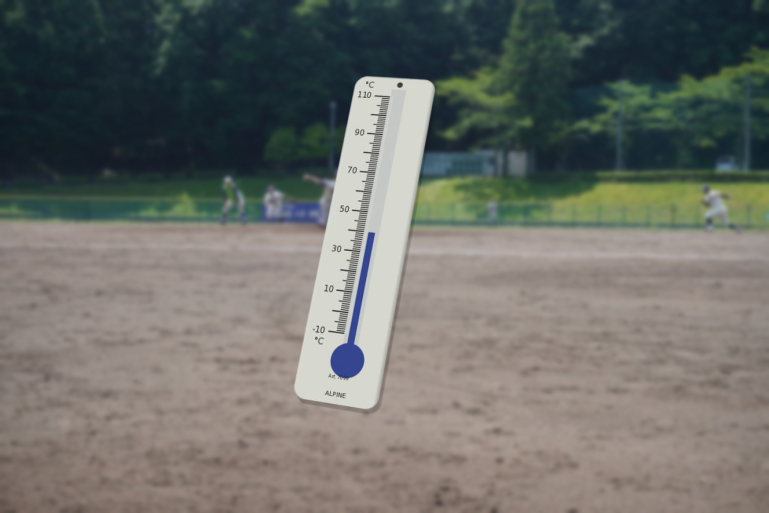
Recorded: 40 °C
